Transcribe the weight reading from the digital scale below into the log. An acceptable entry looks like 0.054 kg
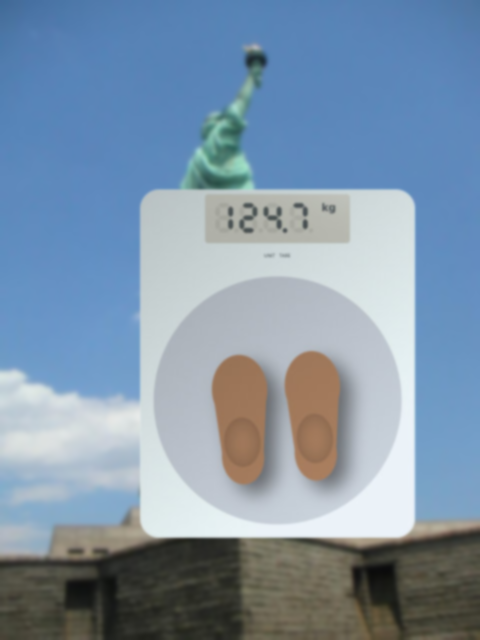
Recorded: 124.7 kg
